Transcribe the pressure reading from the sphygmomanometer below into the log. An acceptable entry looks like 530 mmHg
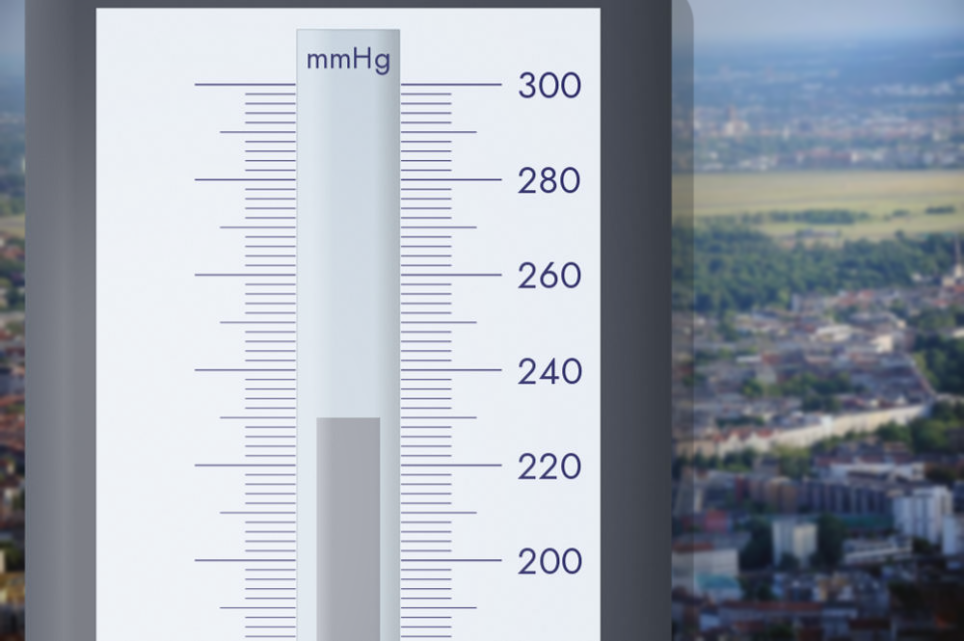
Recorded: 230 mmHg
